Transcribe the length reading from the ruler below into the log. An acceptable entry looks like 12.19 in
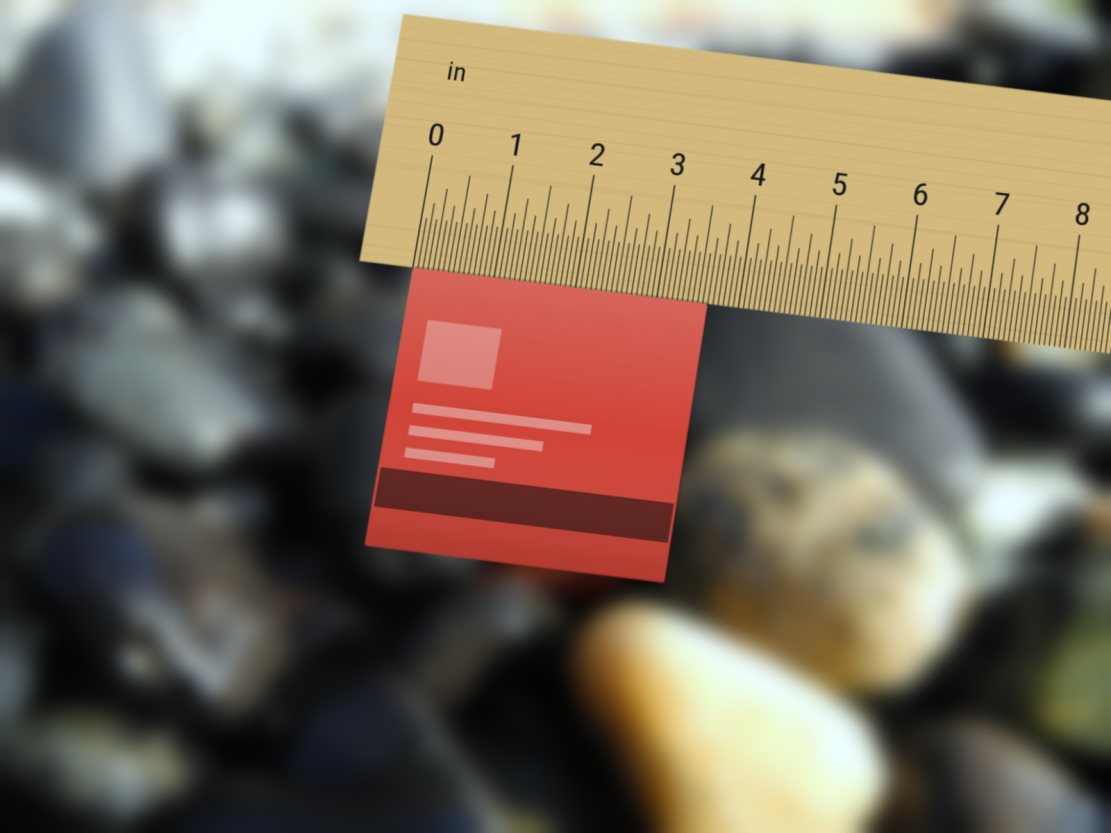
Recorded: 3.625 in
